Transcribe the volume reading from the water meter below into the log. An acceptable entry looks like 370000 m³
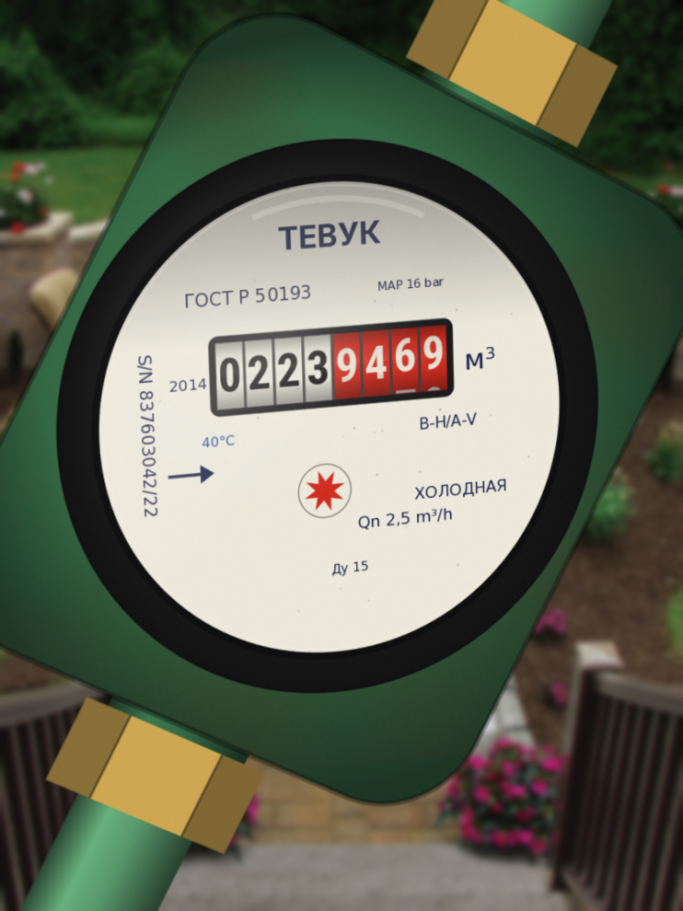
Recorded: 223.9469 m³
